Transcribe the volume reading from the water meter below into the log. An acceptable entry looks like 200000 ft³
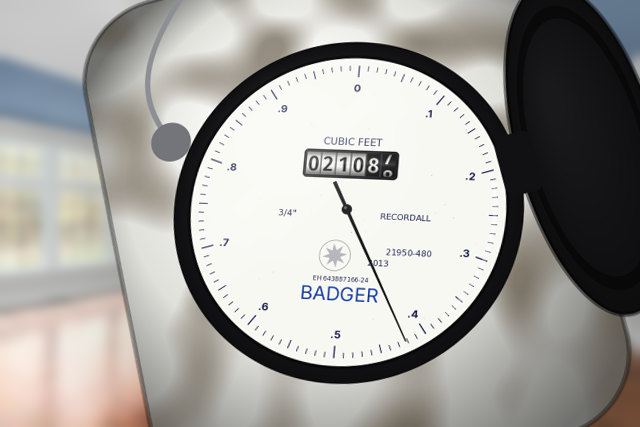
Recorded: 21087.42 ft³
